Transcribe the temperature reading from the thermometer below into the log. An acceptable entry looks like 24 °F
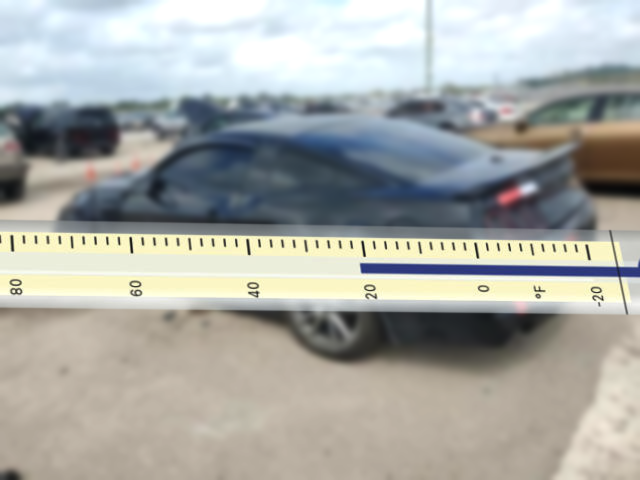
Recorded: 21 °F
